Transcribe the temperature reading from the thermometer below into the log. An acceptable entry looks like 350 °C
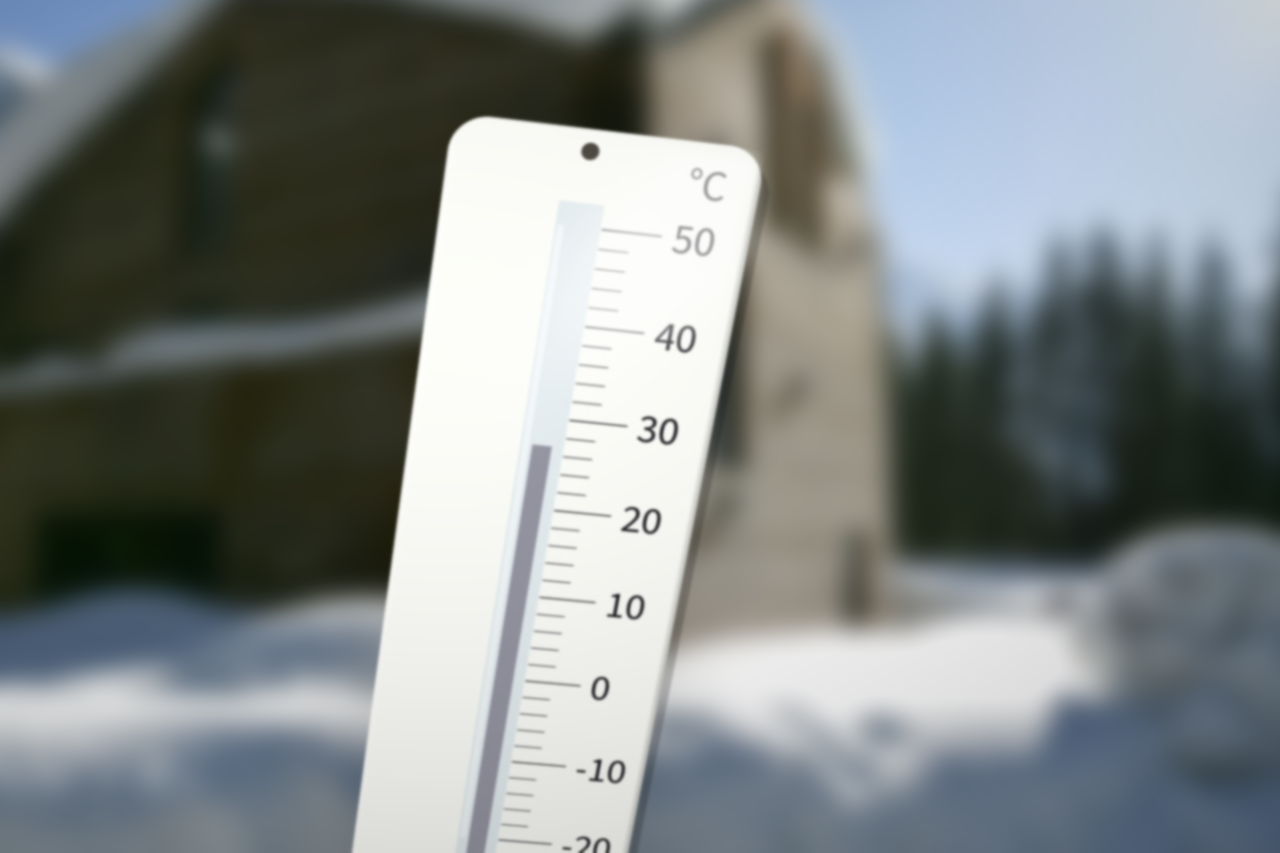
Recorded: 27 °C
